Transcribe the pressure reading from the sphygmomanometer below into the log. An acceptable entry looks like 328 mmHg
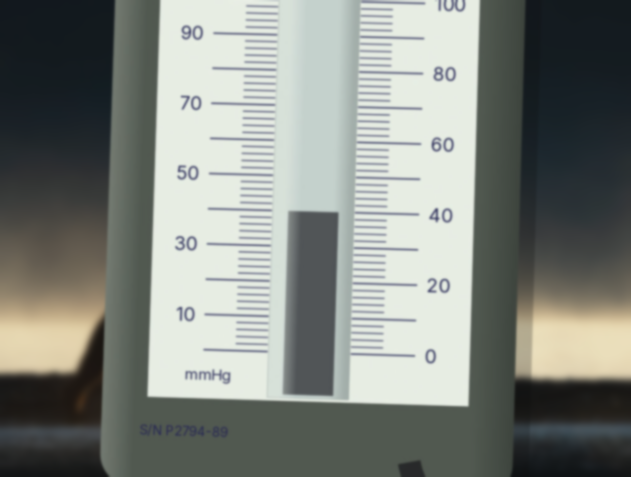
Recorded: 40 mmHg
